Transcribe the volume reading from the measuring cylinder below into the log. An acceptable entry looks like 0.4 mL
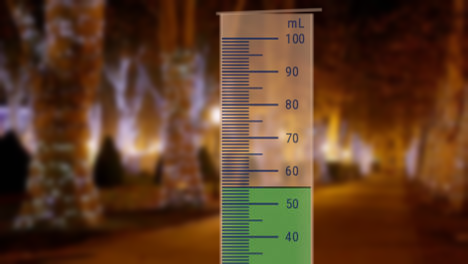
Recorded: 55 mL
